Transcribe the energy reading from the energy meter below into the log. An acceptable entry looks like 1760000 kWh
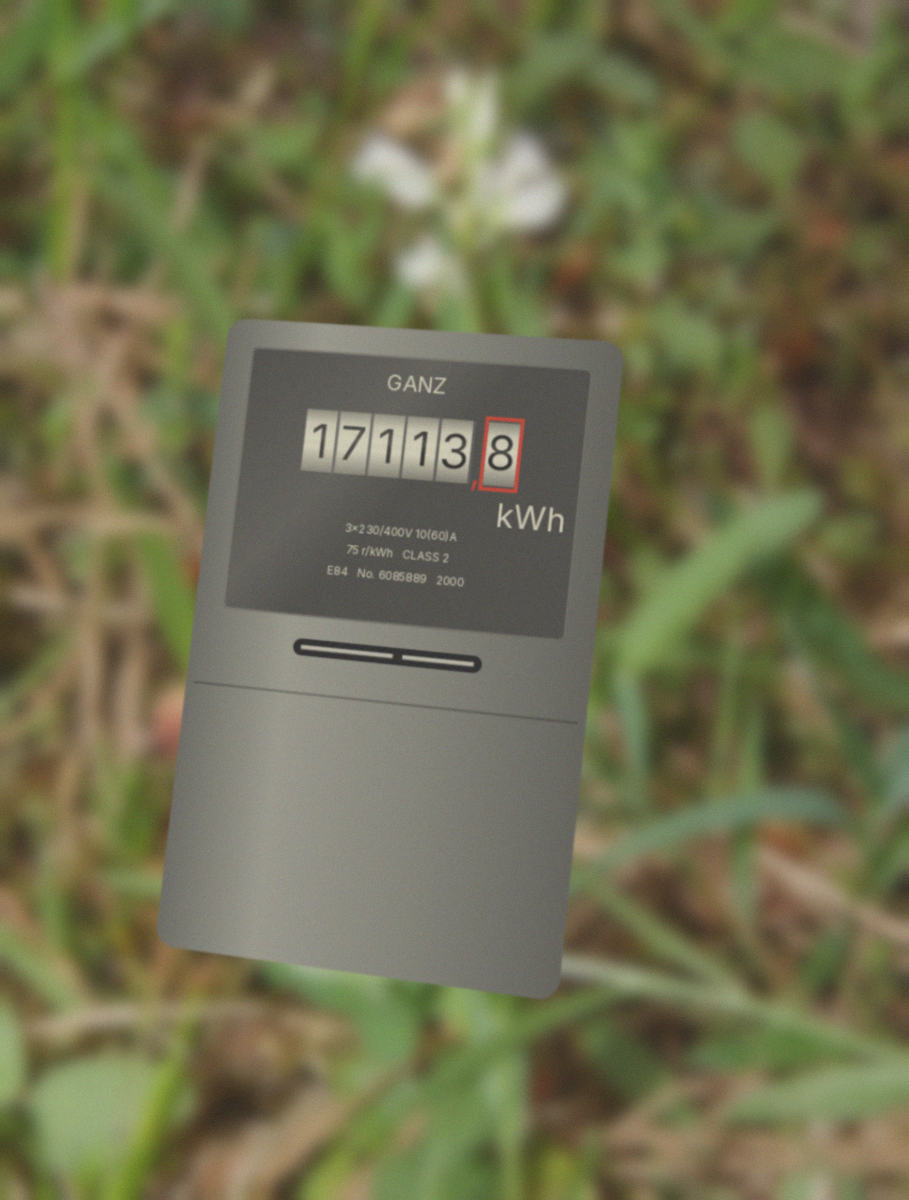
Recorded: 17113.8 kWh
